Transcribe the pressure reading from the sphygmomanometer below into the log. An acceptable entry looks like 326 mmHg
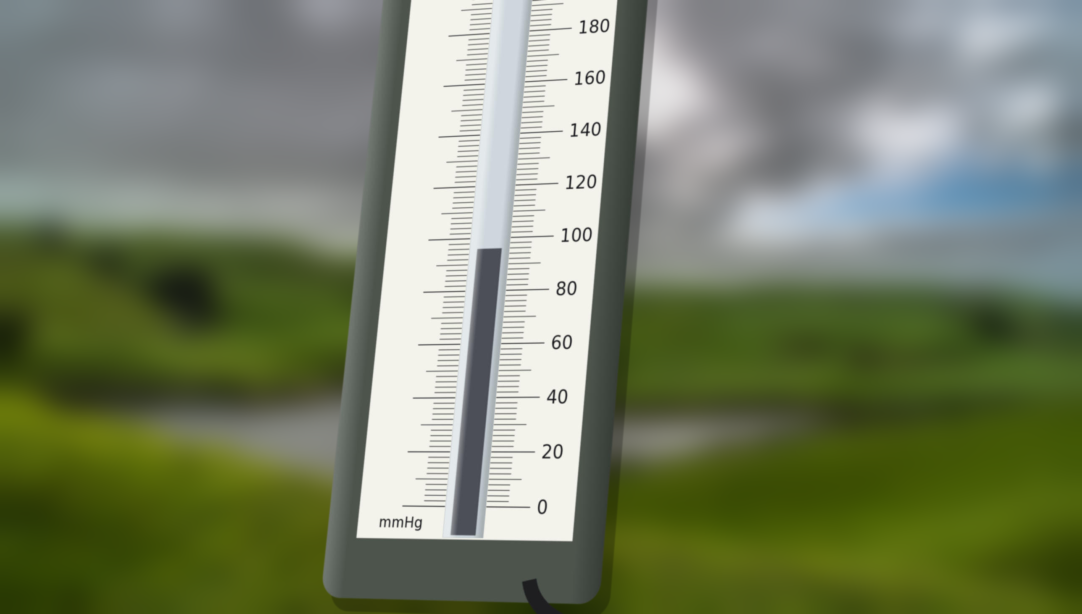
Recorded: 96 mmHg
